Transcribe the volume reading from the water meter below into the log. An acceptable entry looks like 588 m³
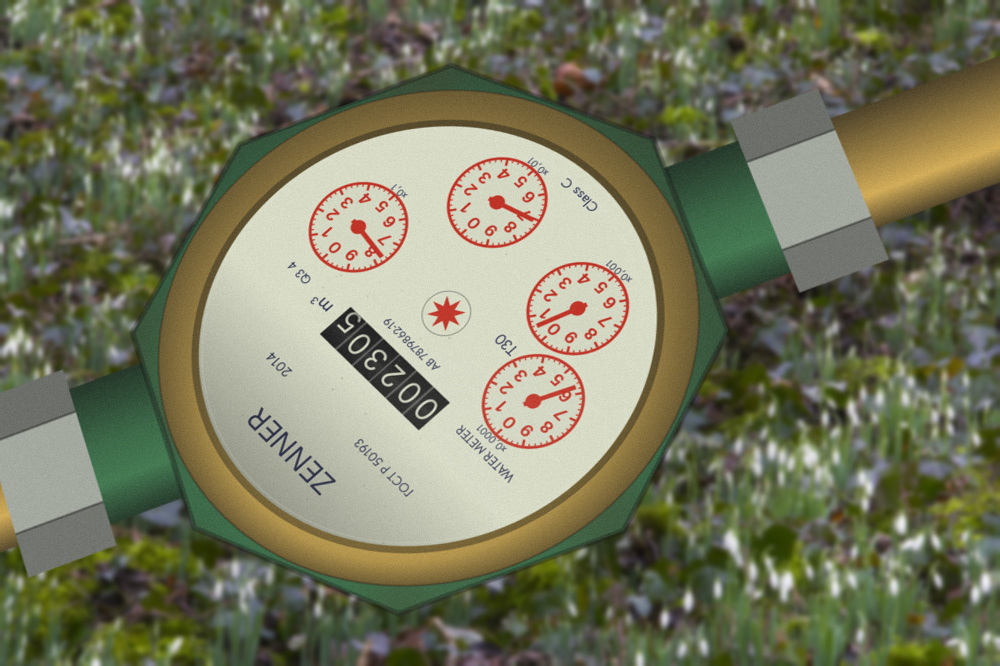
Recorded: 2304.7705 m³
